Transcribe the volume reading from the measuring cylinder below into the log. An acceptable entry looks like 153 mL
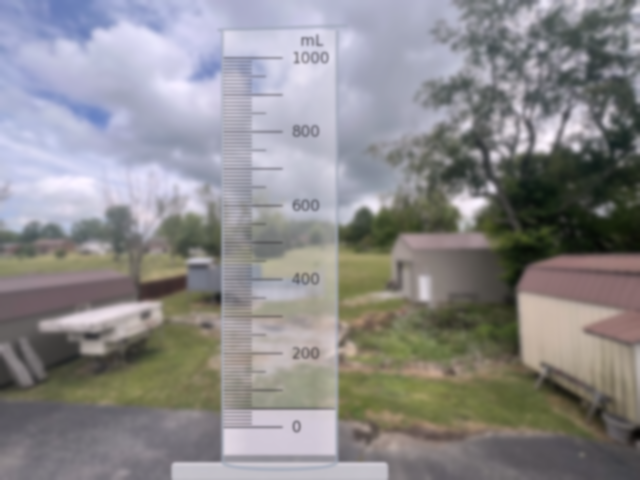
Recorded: 50 mL
